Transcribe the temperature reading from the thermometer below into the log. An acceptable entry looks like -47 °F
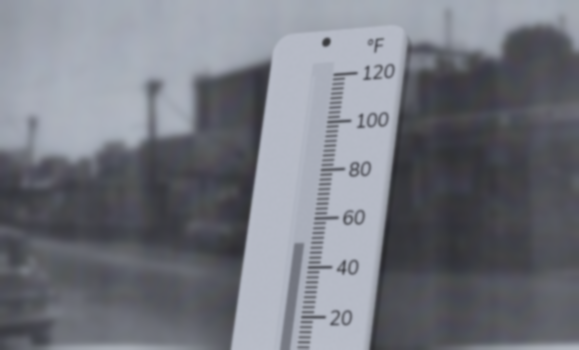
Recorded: 50 °F
